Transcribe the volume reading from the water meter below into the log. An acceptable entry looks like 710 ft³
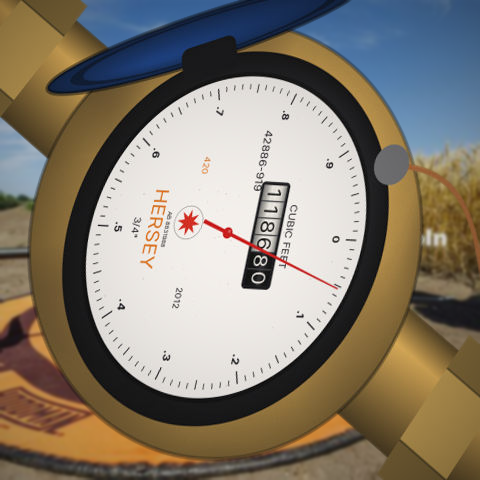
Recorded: 118680.05 ft³
